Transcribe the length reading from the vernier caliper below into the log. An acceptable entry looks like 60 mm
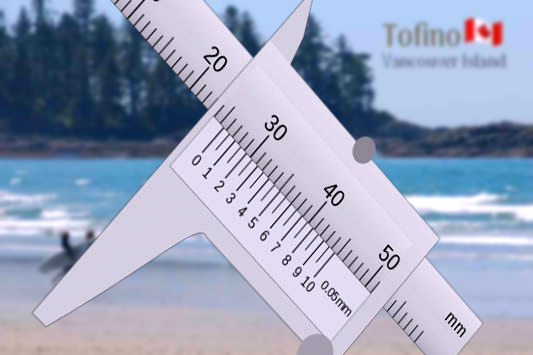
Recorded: 25.6 mm
